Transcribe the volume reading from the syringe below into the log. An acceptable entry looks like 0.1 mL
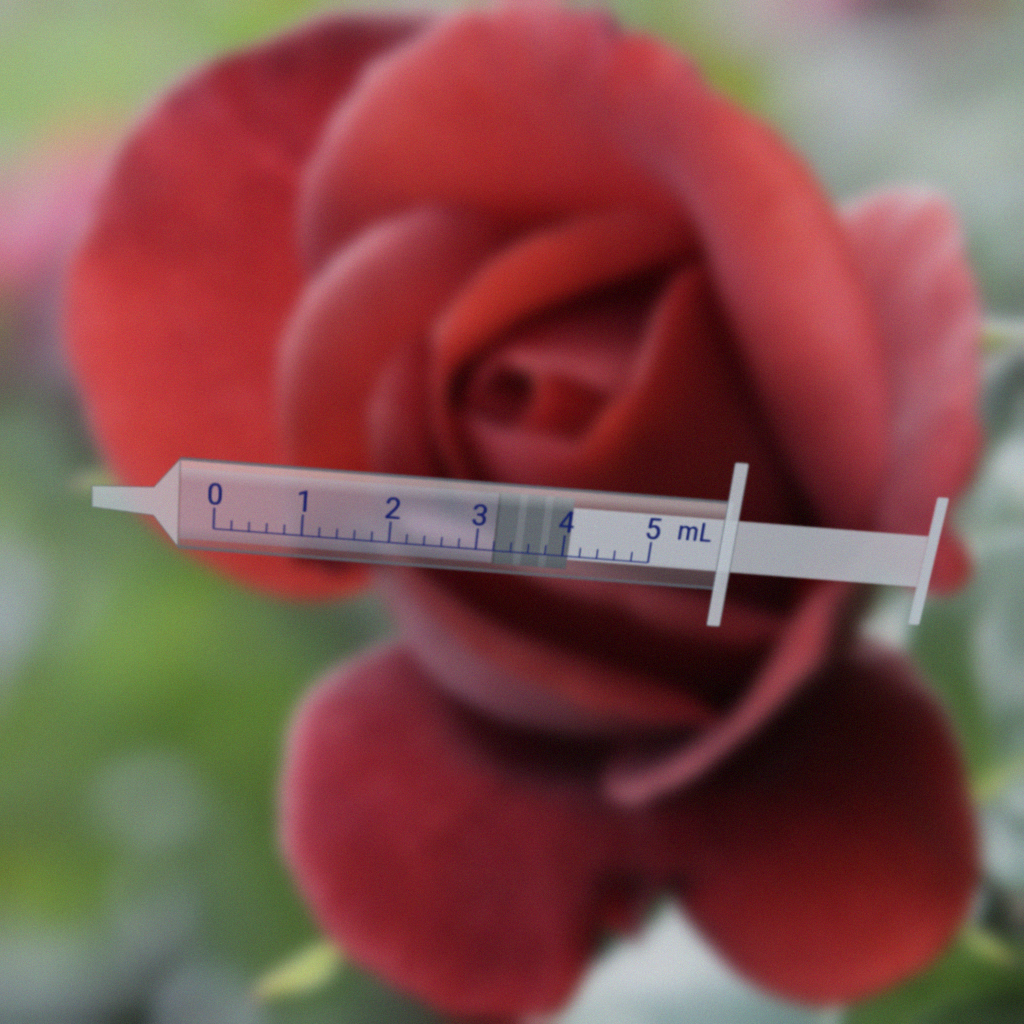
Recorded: 3.2 mL
